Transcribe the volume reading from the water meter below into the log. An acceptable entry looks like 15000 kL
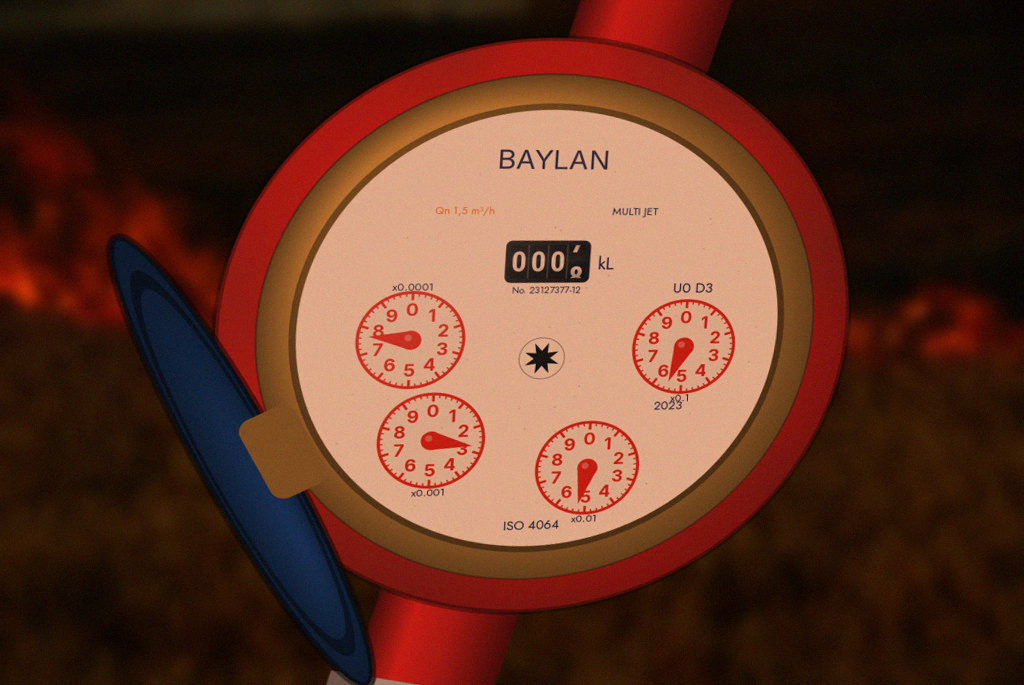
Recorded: 7.5527 kL
